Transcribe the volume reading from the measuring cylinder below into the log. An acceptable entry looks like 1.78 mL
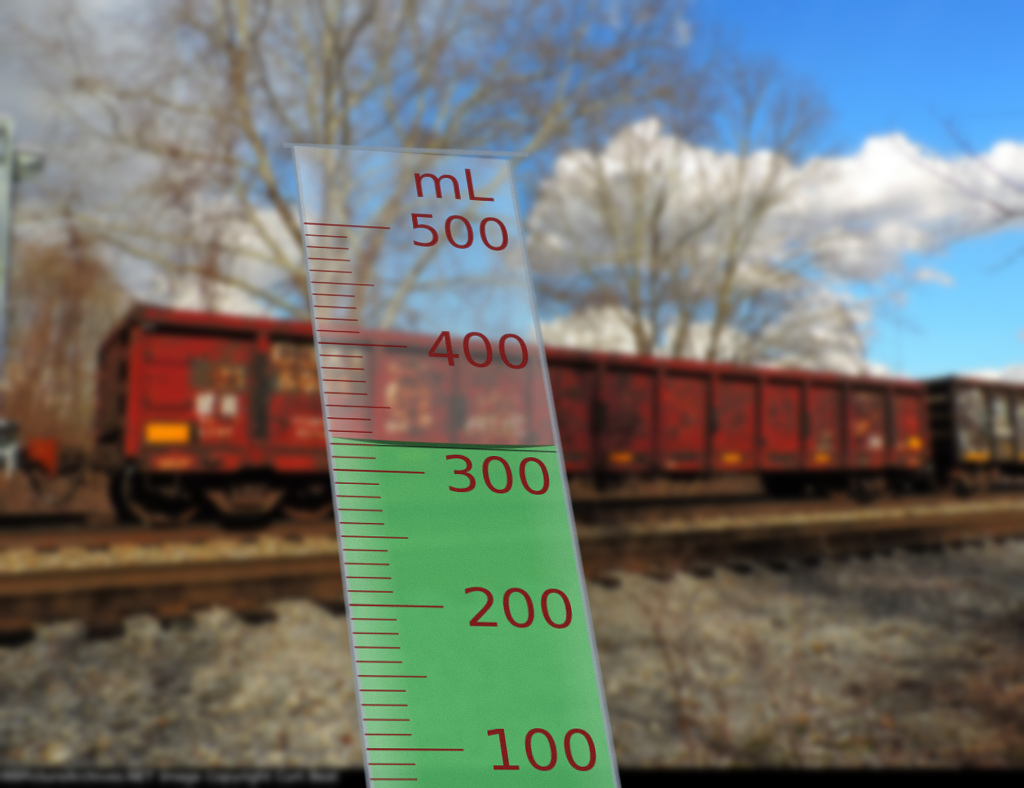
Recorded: 320 mL
